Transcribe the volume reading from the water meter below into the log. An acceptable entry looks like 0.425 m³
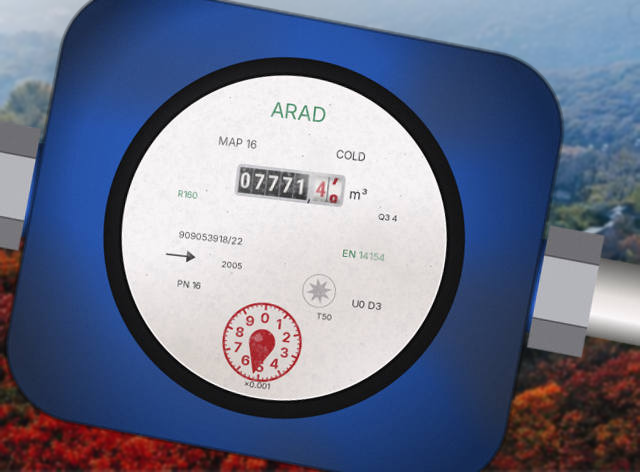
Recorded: 7771.475 m³
